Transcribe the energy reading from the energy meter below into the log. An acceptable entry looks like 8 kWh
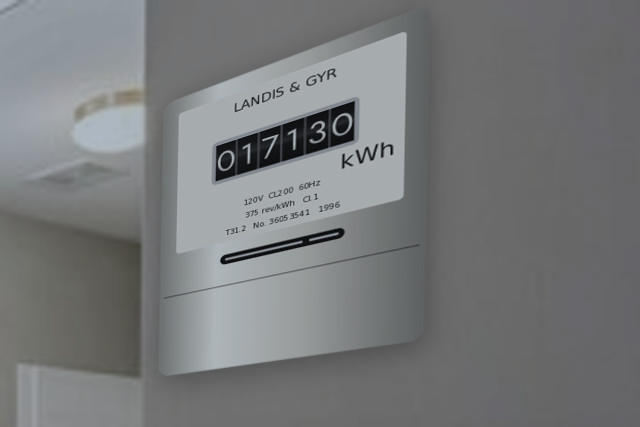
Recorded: 17130 kWh
